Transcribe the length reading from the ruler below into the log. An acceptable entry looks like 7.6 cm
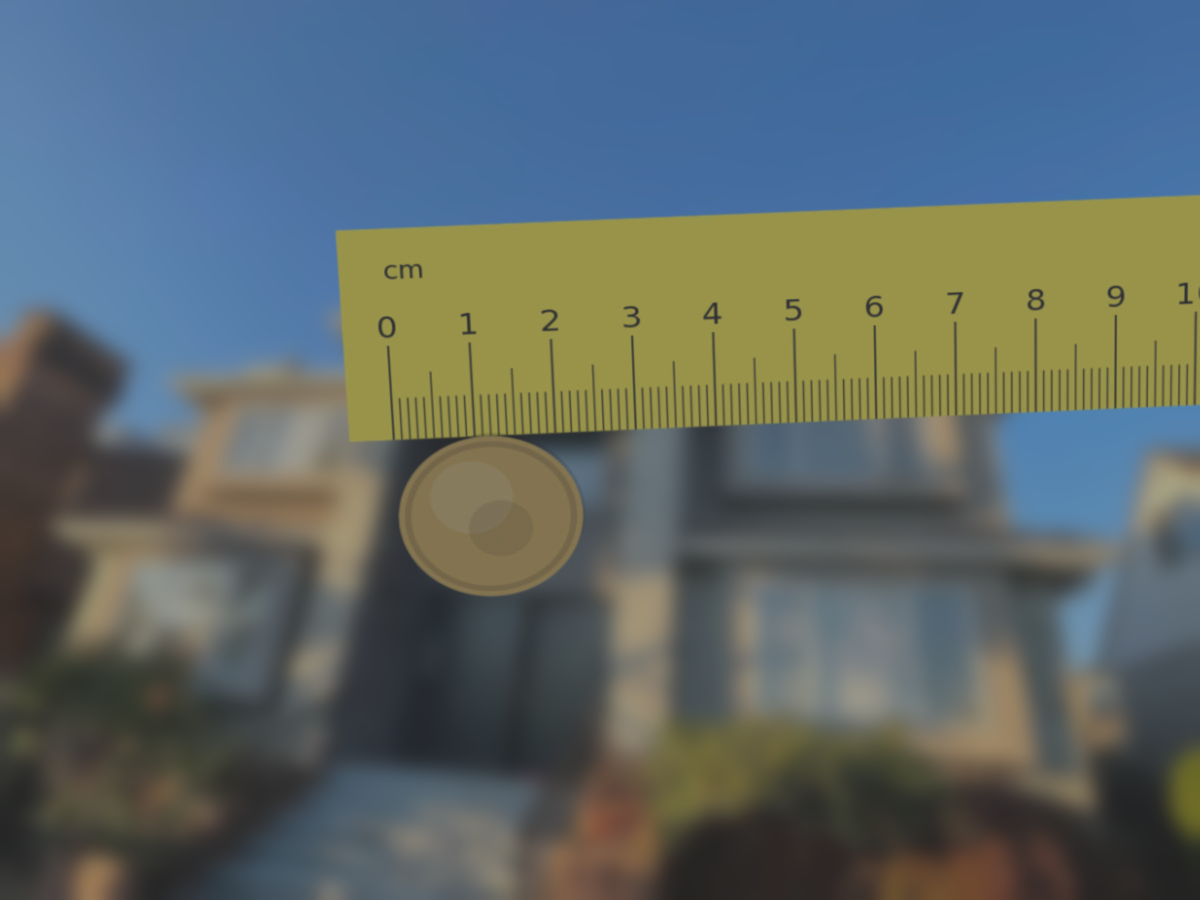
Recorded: 2.3 cm
